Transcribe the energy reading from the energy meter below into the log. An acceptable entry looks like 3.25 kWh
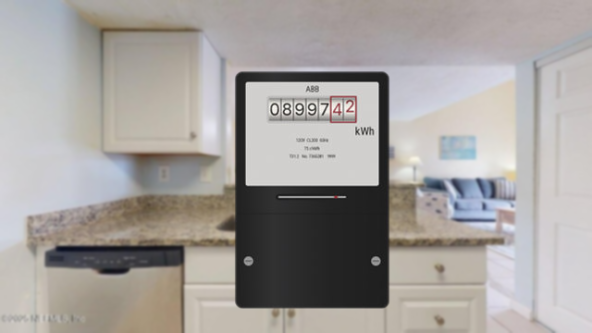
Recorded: 8997.42 kWh
